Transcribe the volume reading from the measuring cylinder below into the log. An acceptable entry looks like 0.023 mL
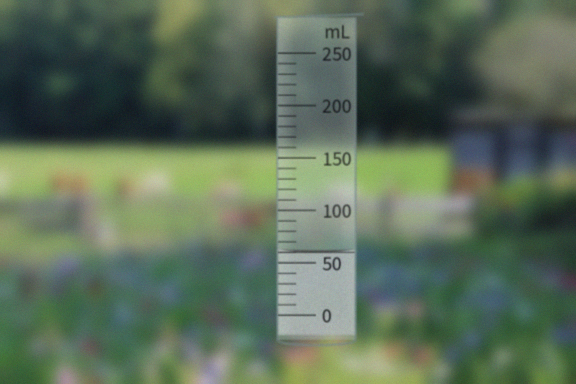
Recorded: 60 mL
